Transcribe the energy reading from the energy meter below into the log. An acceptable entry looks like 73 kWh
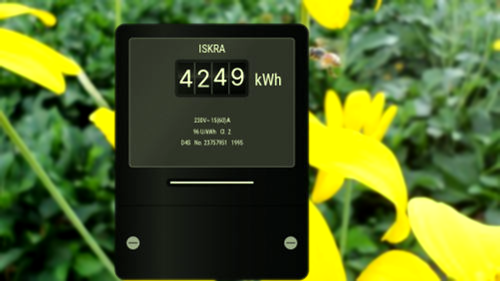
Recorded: 4249 kWh
